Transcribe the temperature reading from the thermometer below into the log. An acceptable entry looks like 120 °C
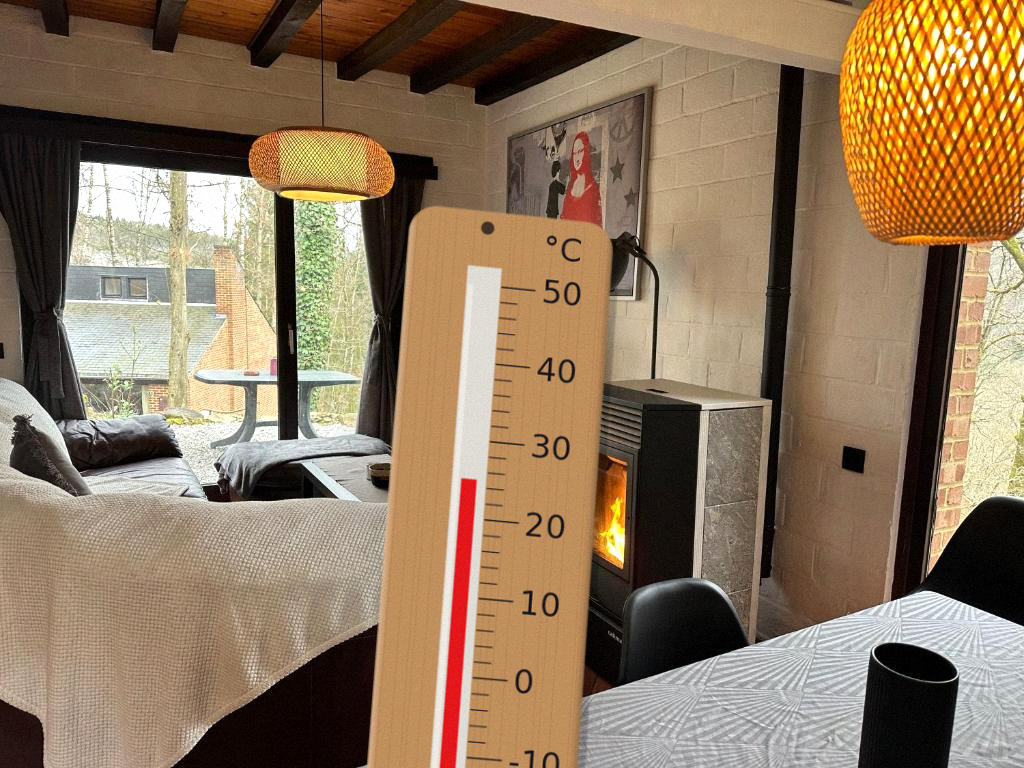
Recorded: 25 °C
